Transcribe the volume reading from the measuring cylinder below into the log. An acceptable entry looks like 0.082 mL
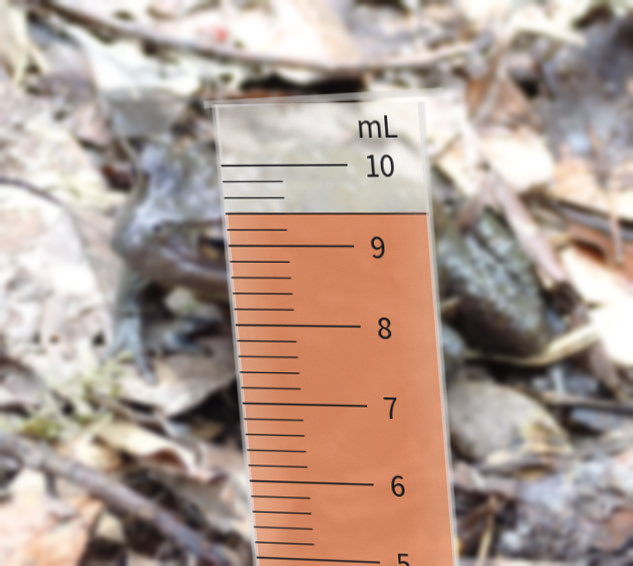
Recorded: 9.4 mL
